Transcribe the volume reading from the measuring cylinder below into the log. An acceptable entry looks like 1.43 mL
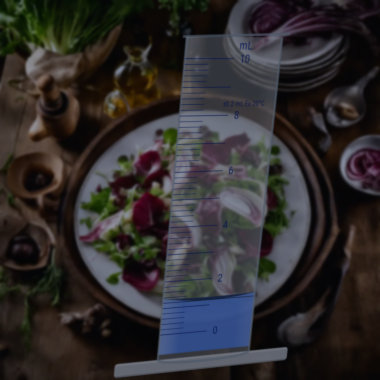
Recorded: 1.2 mL
